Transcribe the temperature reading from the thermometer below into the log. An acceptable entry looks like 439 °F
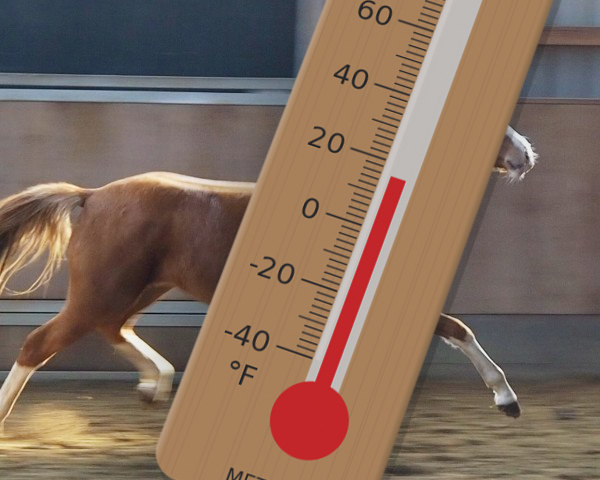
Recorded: 16 °F
